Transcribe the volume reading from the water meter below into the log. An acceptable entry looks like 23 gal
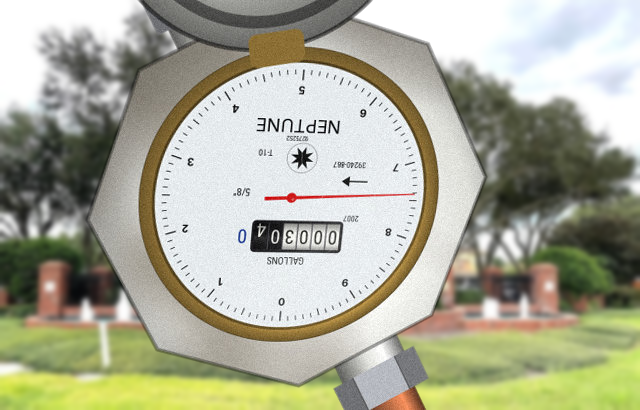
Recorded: 3037.4 gal
